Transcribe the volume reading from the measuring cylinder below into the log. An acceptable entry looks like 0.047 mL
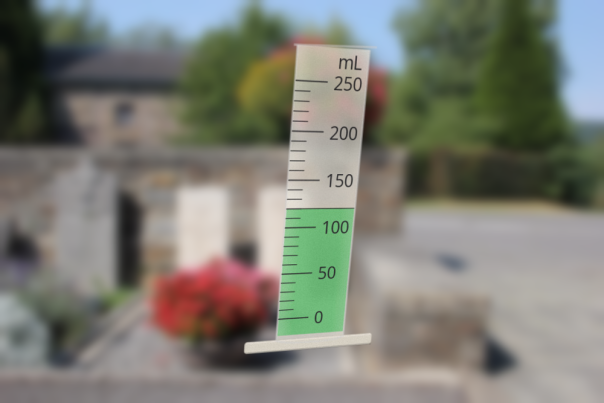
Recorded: 120 mL
